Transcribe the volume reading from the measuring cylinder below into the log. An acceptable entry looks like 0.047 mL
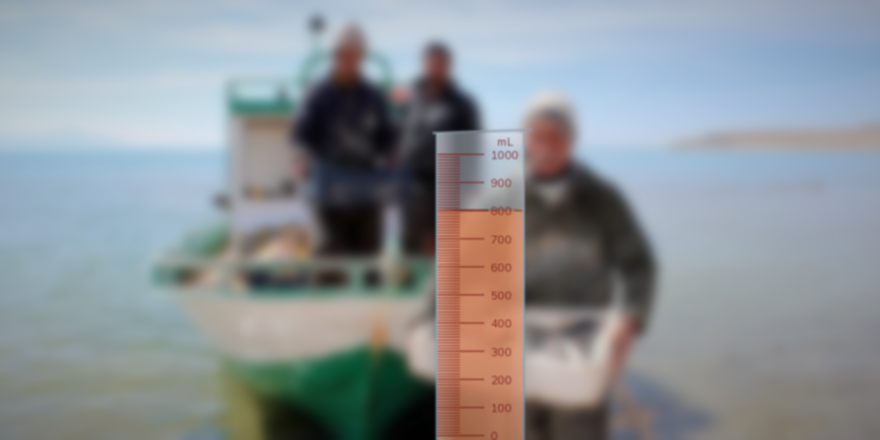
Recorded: 800 mL
